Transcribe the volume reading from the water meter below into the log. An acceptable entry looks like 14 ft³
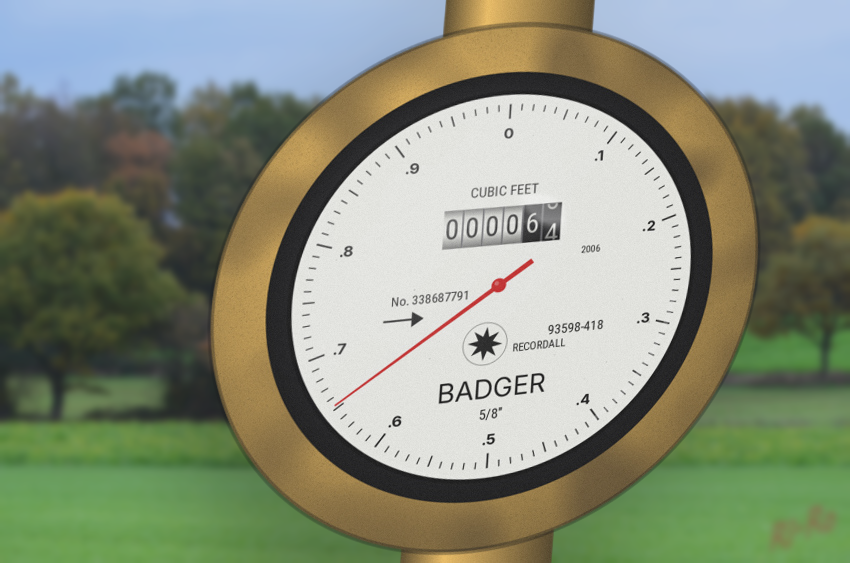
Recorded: 63.65 ft³
